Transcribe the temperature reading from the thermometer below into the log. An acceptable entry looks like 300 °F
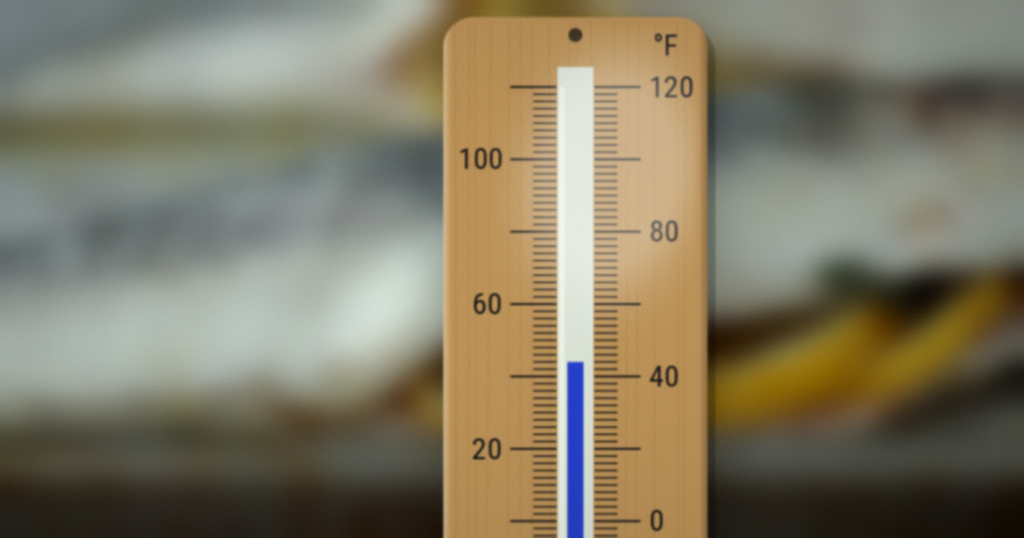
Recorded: 44 °F
